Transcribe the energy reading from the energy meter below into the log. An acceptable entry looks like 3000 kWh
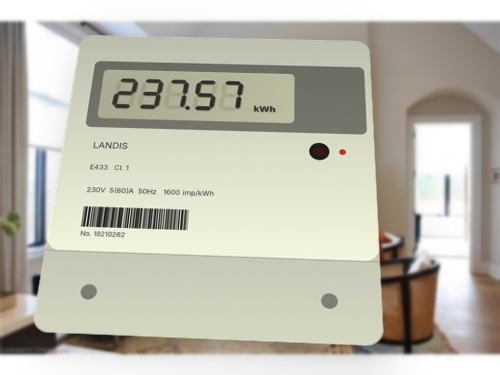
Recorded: 237.57 kWh
